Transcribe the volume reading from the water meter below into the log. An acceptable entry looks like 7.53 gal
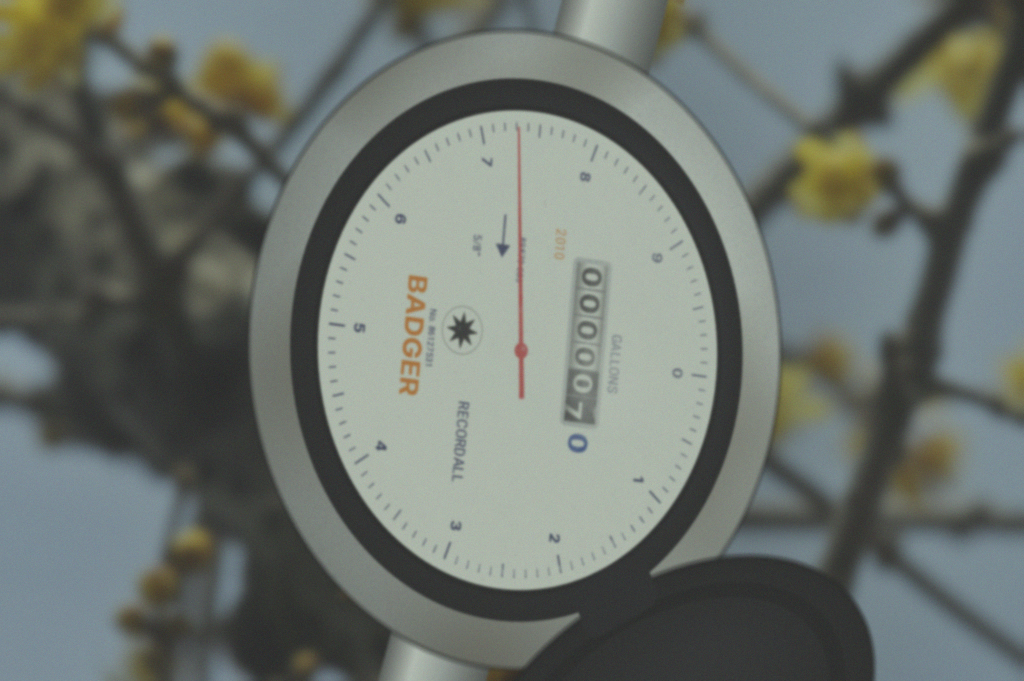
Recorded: 67.3 gal
